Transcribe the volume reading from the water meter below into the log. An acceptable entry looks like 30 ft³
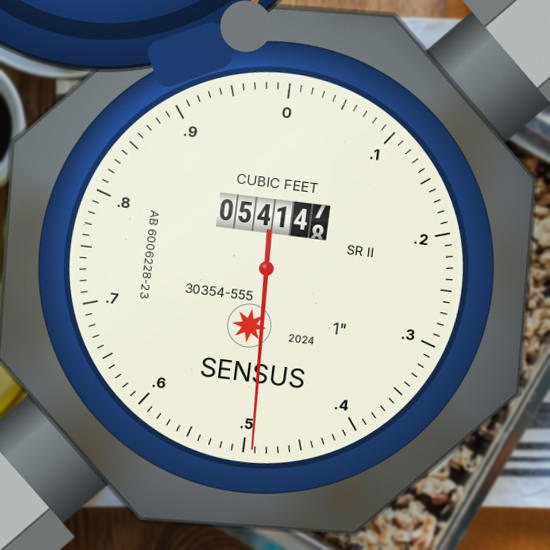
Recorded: 54147.49 ft³
